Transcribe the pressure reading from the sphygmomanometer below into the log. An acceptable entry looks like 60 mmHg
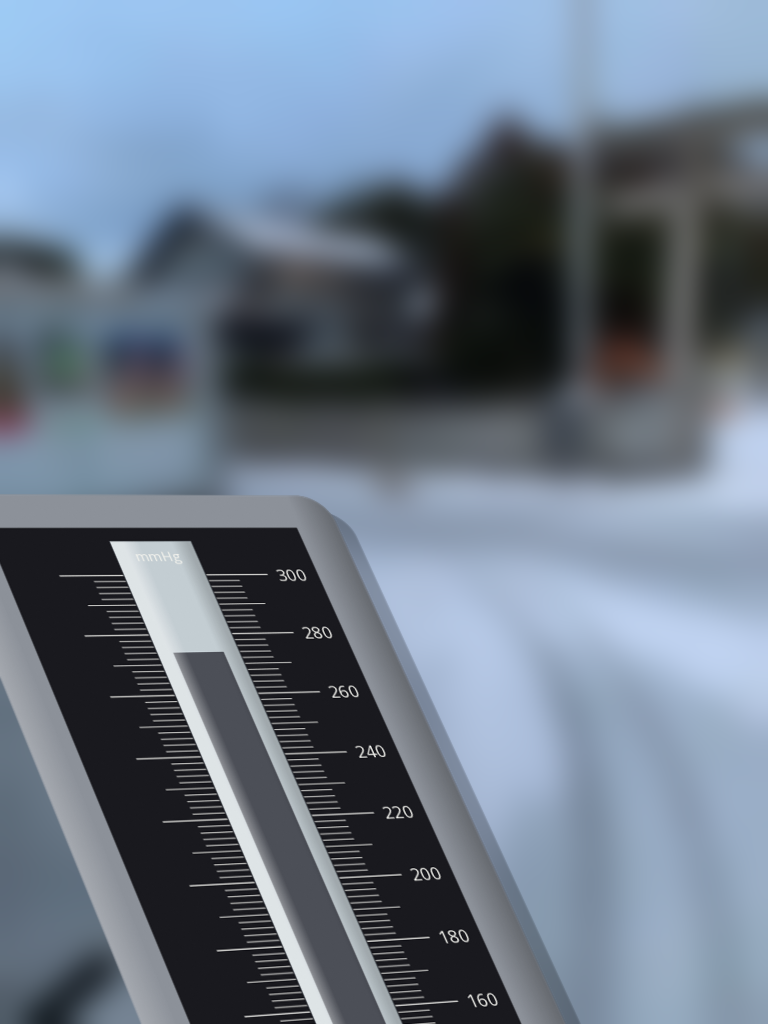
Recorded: 274 mmHg
